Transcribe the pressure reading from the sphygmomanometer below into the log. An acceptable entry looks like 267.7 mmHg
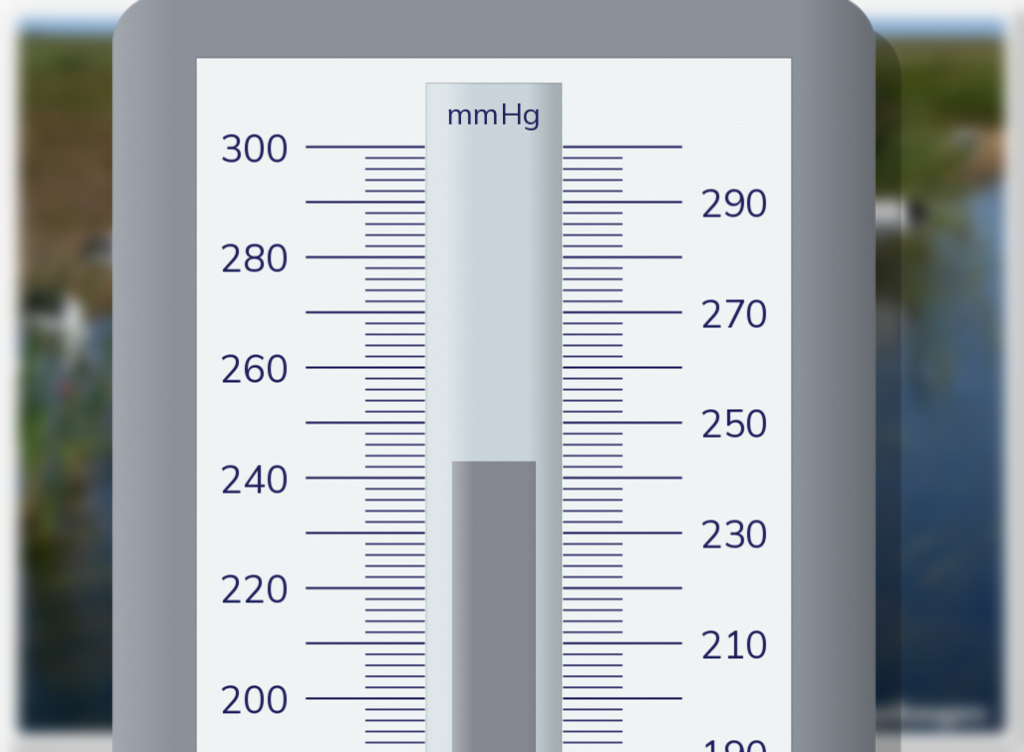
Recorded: 243 mmHg
